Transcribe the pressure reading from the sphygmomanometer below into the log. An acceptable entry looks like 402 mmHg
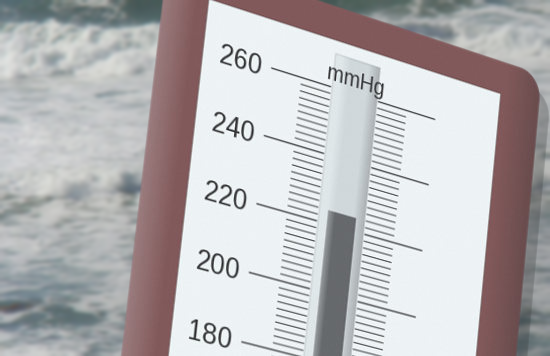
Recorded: 224 mmHg
